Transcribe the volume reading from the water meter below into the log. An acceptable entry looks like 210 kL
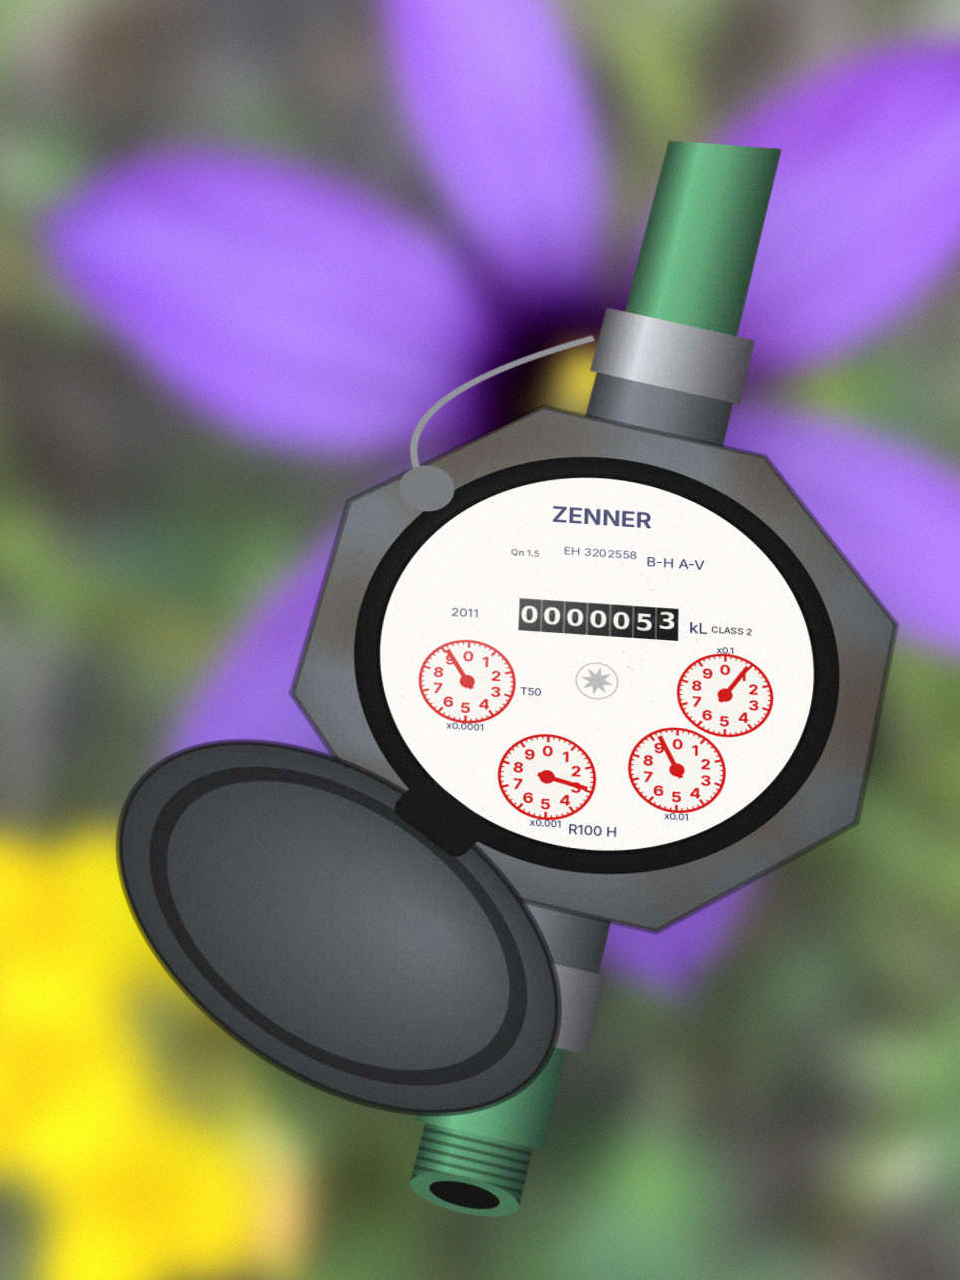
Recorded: 53.0929 kL
